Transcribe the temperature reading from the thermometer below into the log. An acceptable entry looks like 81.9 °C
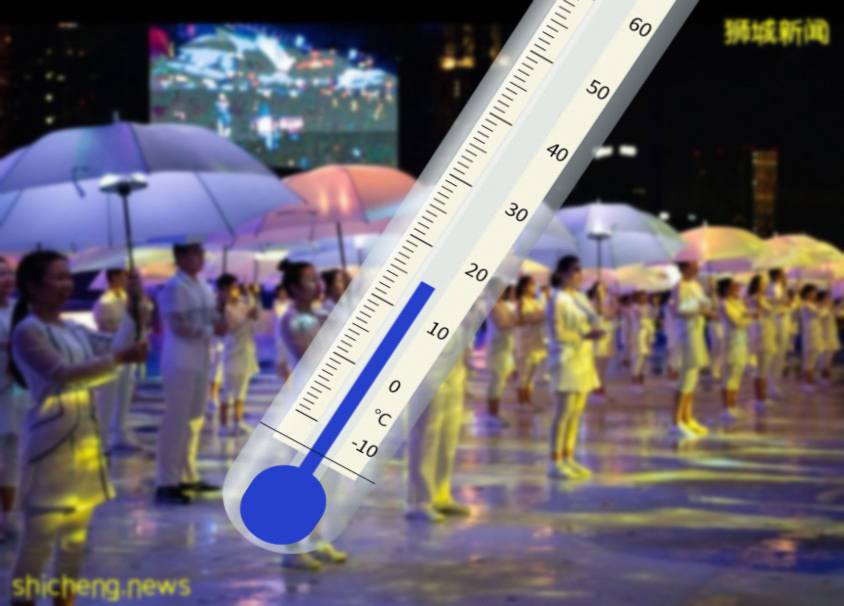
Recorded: 15 °C
